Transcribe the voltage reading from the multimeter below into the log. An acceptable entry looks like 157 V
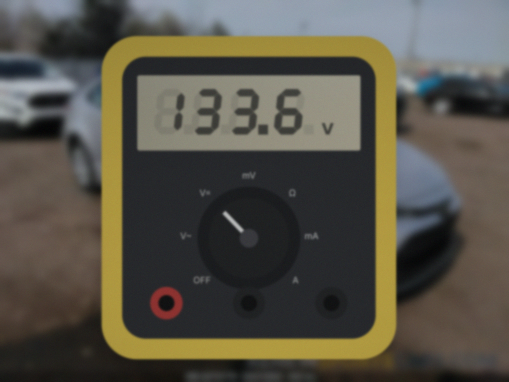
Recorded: 133.6 V
